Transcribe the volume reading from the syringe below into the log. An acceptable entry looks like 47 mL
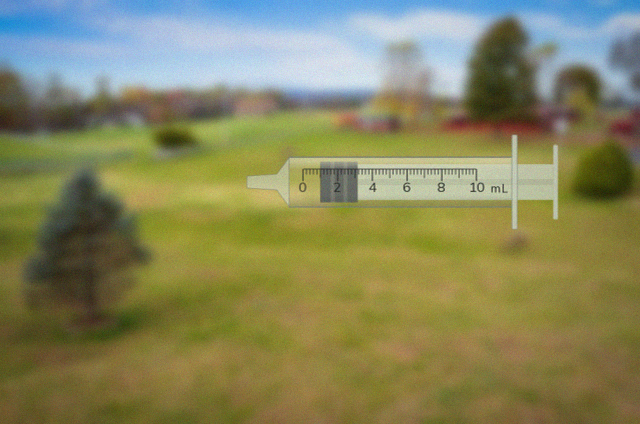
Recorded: 1 mL
